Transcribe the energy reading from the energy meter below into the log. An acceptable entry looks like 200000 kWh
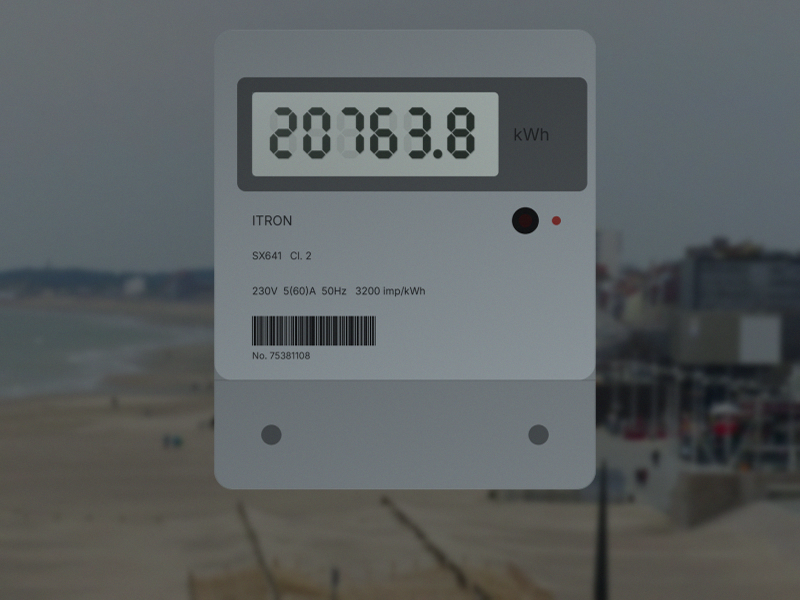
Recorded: 20763.8 kWh
